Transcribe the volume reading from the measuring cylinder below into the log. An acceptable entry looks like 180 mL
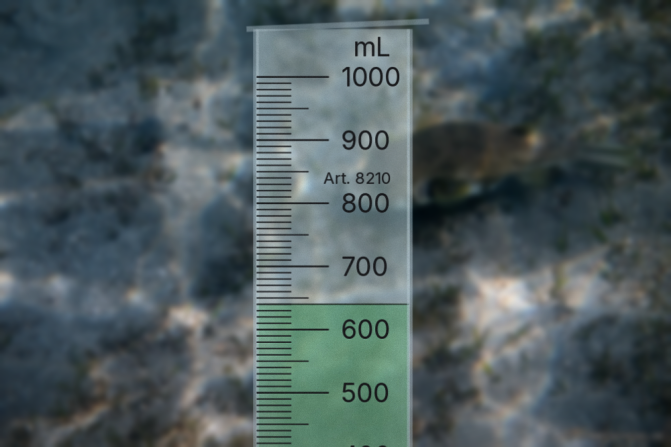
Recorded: 640 mL
